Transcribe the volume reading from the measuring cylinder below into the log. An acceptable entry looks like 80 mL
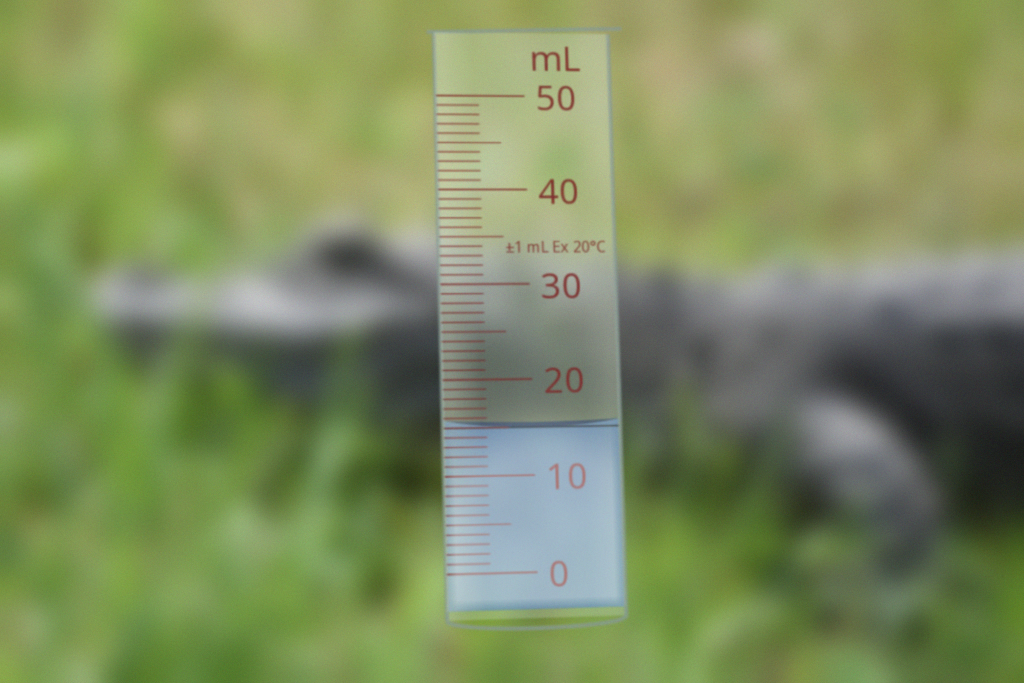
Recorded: 15 mL
